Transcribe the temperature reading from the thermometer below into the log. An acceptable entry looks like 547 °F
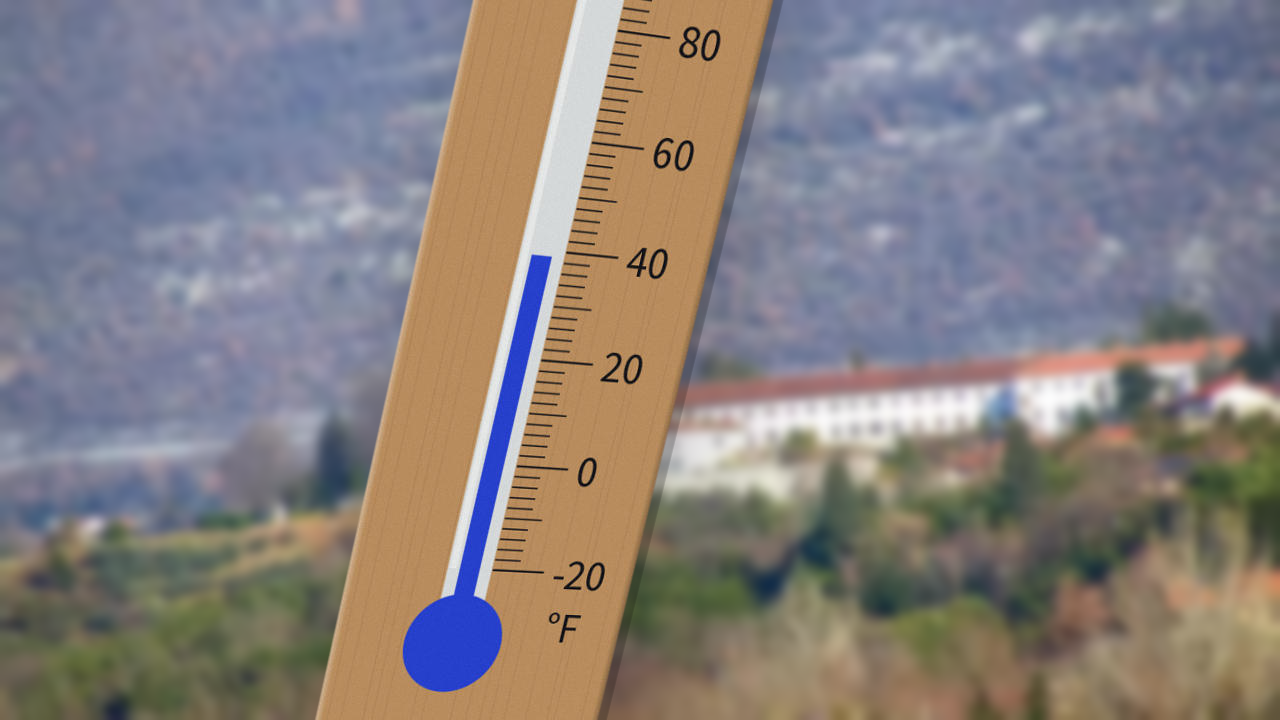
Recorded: 39 °F
